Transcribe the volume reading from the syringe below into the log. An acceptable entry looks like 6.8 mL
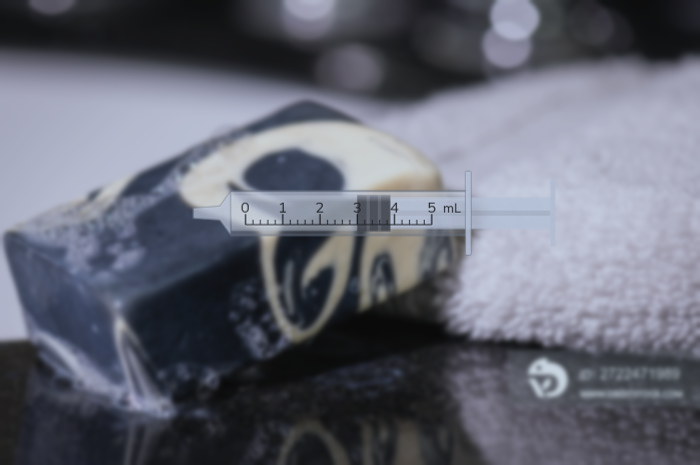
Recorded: 3 mL
